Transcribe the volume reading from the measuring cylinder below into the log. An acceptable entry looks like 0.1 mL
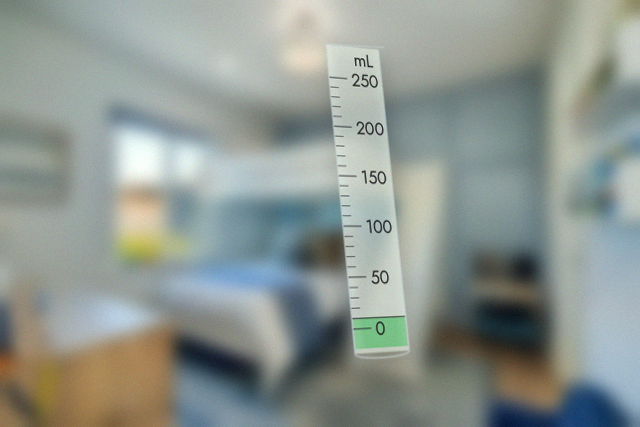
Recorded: 10 mL
